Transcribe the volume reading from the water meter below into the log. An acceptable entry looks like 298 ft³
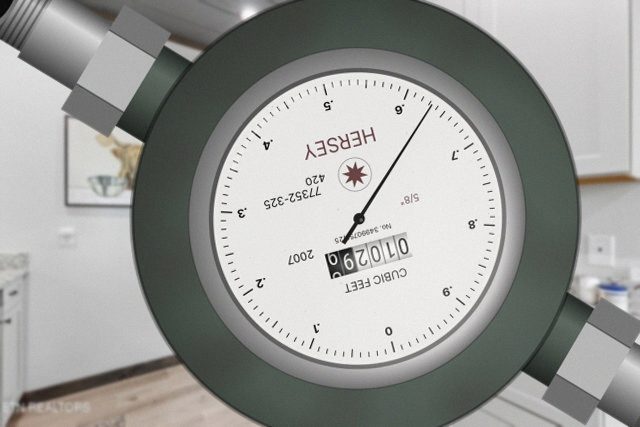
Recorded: 10298.63 ft³
